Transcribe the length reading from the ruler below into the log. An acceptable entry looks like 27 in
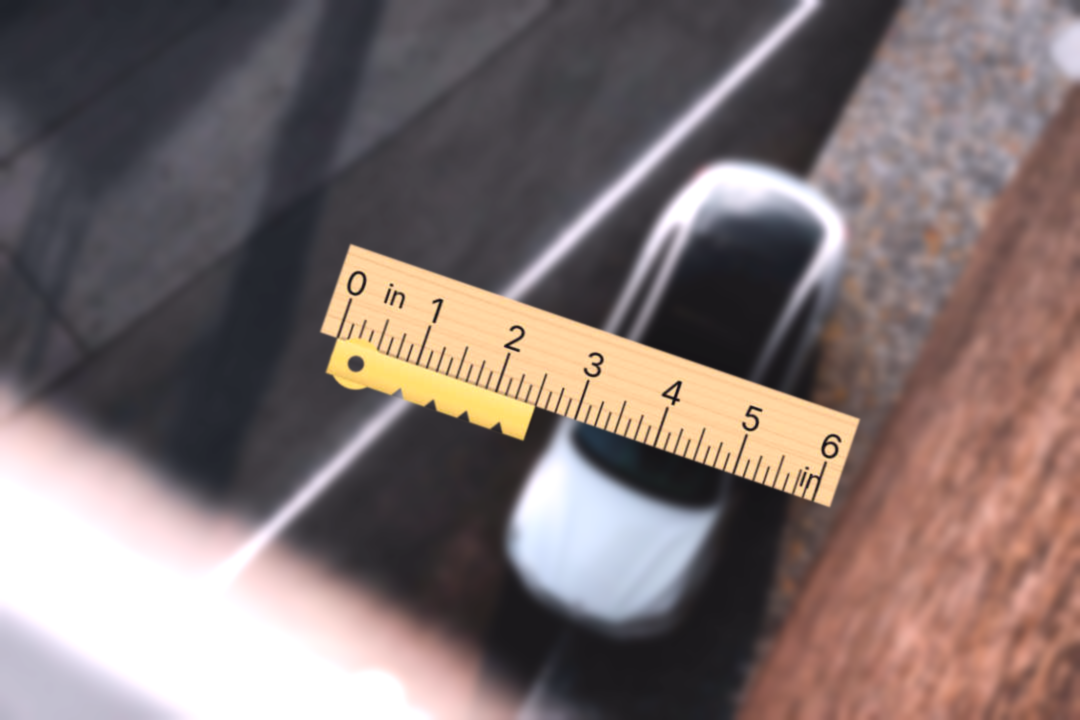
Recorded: 2.5 in
